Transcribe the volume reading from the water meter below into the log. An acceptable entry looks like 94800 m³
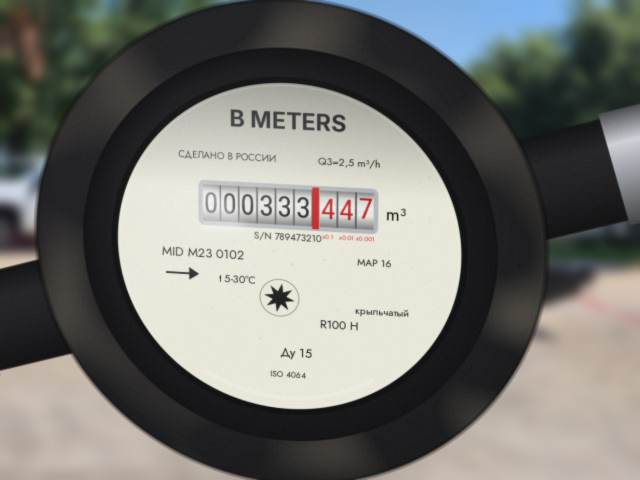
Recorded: 333.447 m³
